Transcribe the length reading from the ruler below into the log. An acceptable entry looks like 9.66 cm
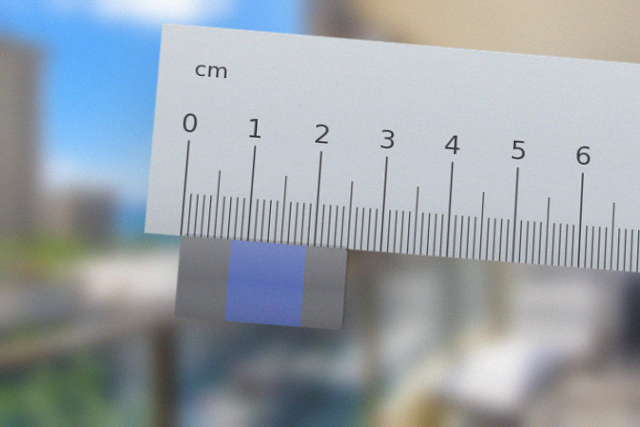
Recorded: 2.5 cm
